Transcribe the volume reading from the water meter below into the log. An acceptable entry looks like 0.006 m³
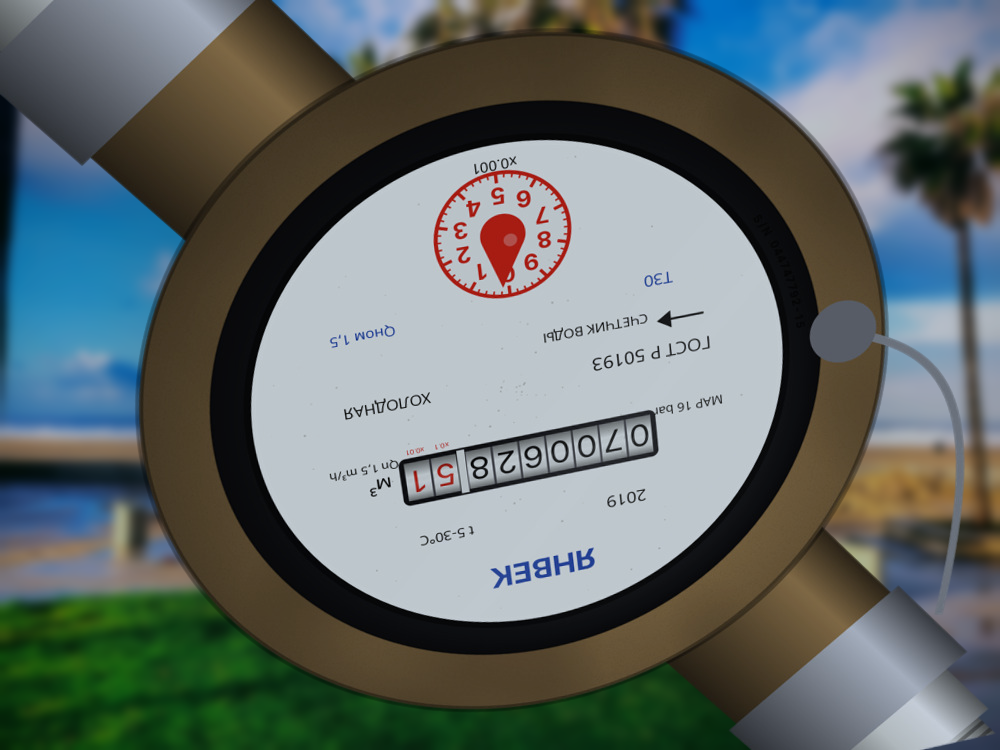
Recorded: 700628.510 m³
